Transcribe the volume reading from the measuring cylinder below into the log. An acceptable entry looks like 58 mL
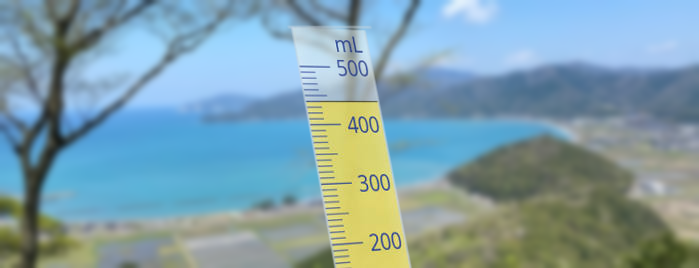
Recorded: 440 mL
